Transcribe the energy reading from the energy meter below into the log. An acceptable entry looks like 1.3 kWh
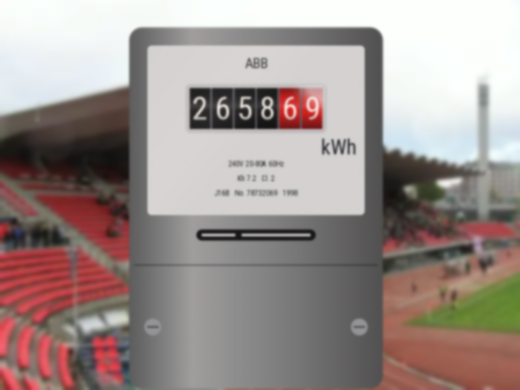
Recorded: 2658.69 kWh
